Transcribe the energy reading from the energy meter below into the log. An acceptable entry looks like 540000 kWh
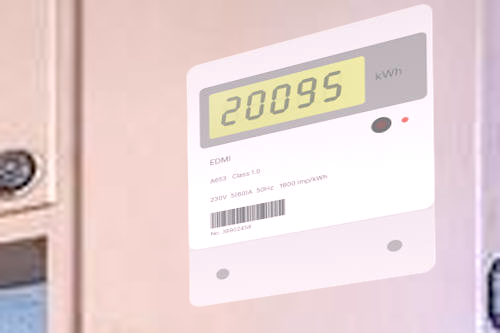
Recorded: 20095 kWh
